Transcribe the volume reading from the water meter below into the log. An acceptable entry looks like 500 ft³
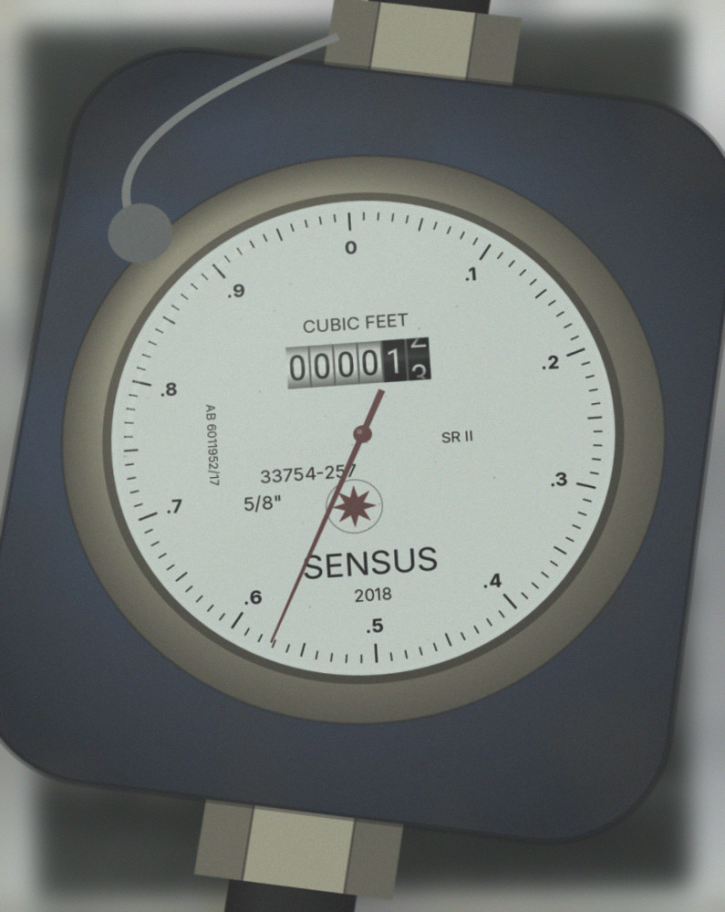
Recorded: 12.57 ft³
